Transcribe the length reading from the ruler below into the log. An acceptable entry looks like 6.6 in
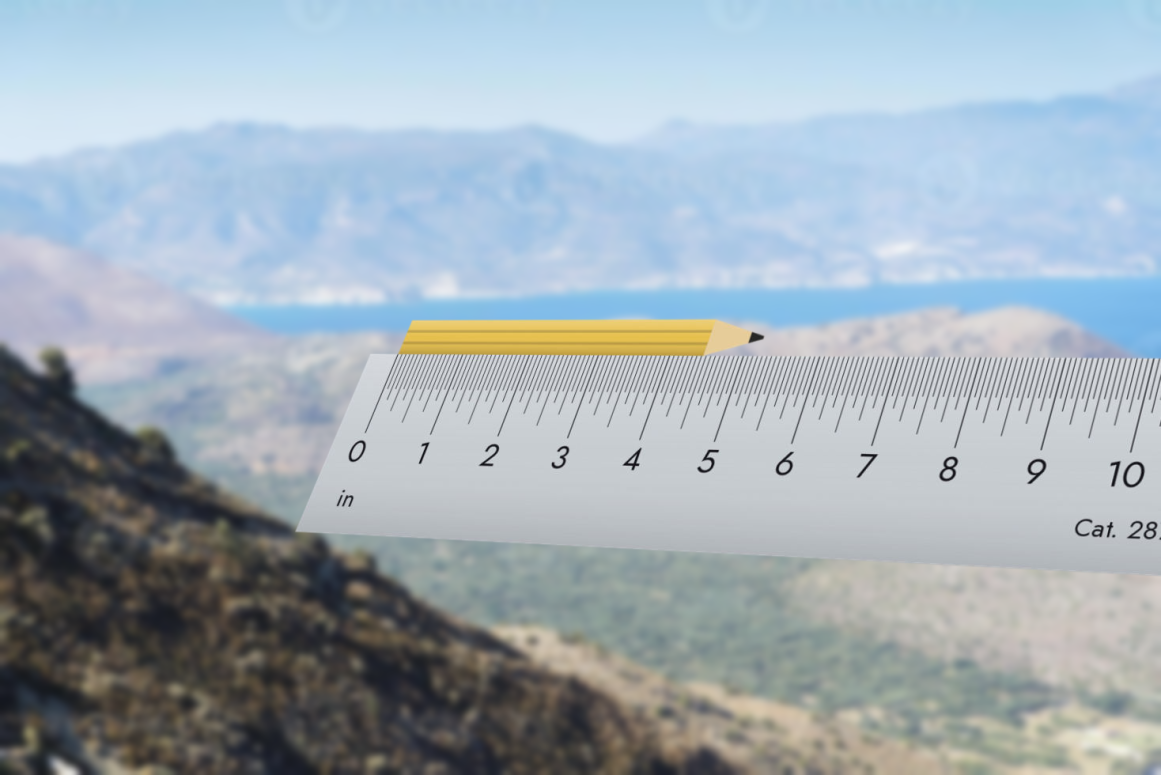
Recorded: 5.1875 in
